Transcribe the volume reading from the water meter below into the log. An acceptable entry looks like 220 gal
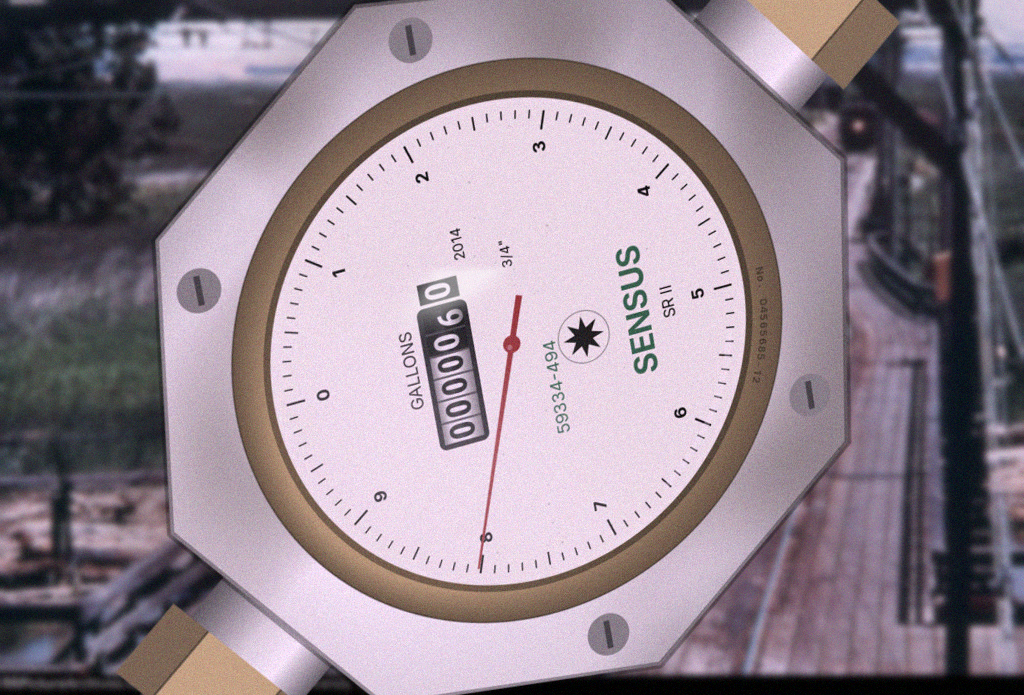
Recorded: 58.0 gal
